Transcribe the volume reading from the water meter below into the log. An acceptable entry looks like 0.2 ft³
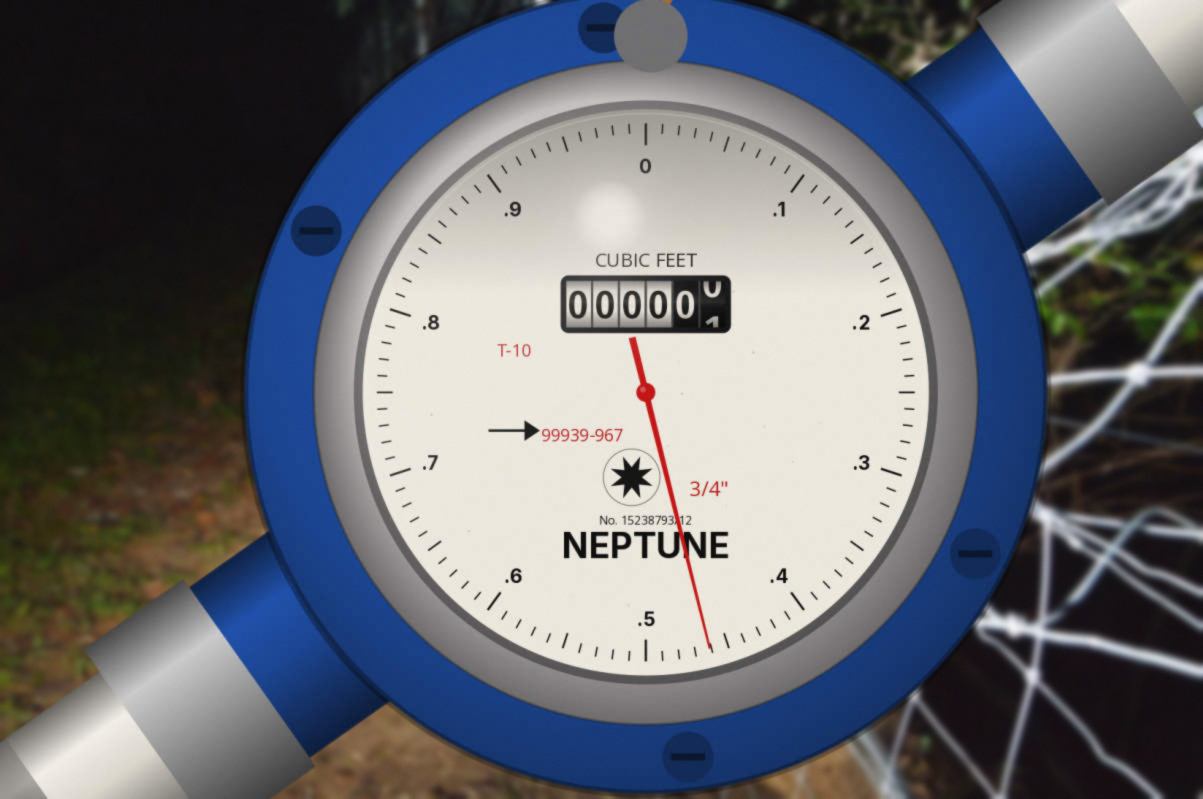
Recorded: 0.46 ft³
